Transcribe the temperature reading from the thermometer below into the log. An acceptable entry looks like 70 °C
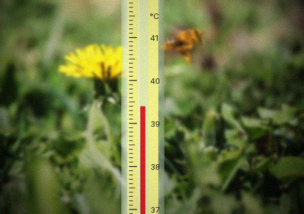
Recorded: 39.4 °C
